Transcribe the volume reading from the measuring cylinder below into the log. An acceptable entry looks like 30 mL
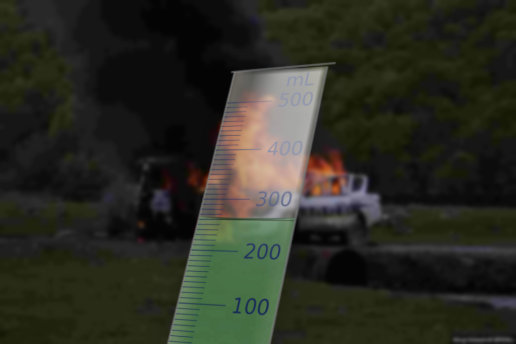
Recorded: 260 mL
